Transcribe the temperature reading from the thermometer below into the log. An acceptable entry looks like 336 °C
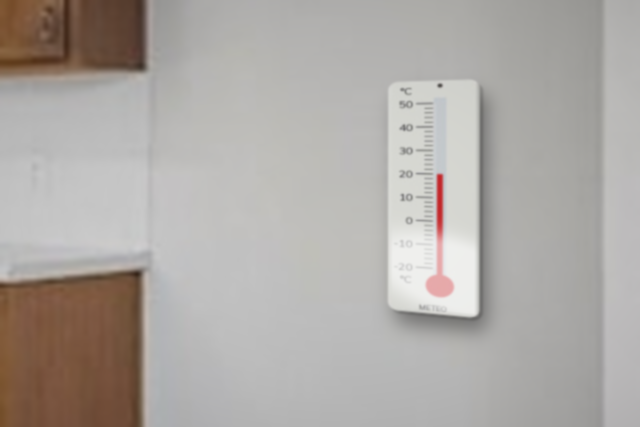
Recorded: 20 °C
